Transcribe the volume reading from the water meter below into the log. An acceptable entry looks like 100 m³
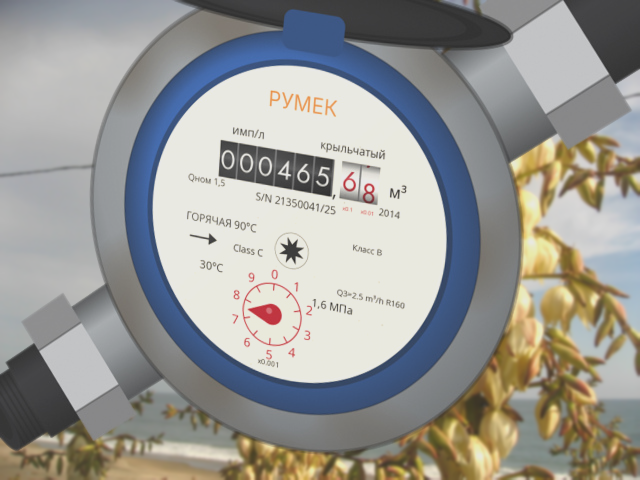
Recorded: 465.677 m³
